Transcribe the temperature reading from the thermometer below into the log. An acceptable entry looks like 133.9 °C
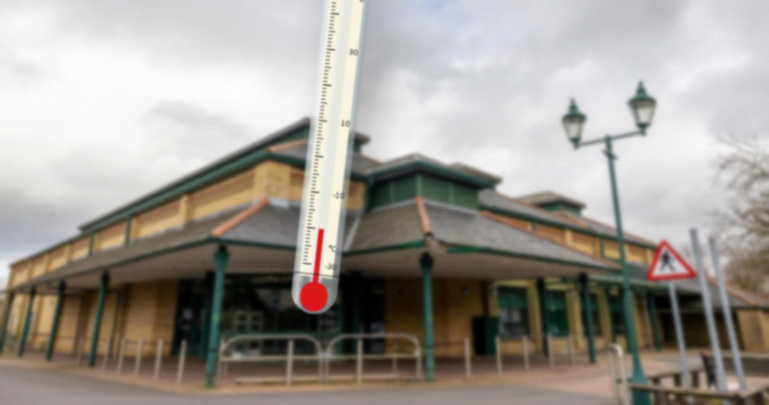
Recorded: -20 °C
